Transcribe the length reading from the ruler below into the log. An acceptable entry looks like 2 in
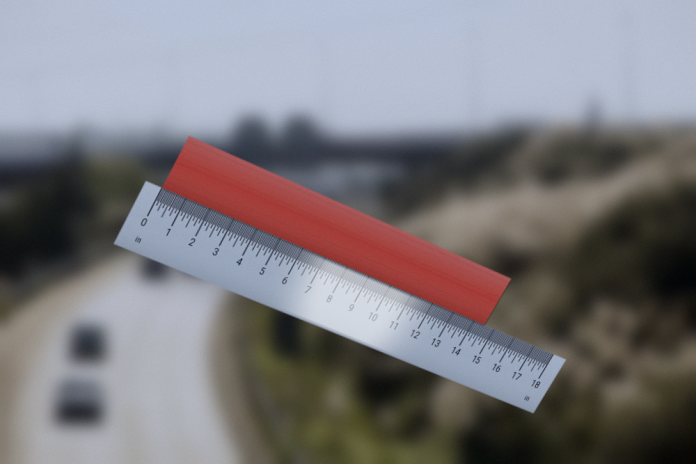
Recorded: 14.5 in
